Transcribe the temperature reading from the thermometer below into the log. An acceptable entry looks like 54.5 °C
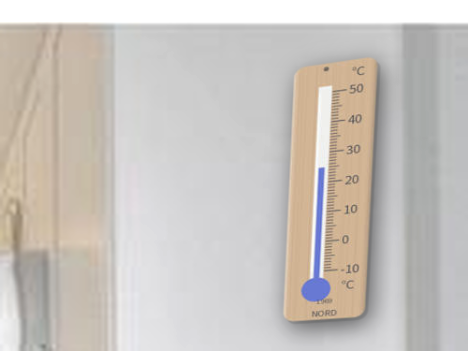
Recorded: 25 °C
